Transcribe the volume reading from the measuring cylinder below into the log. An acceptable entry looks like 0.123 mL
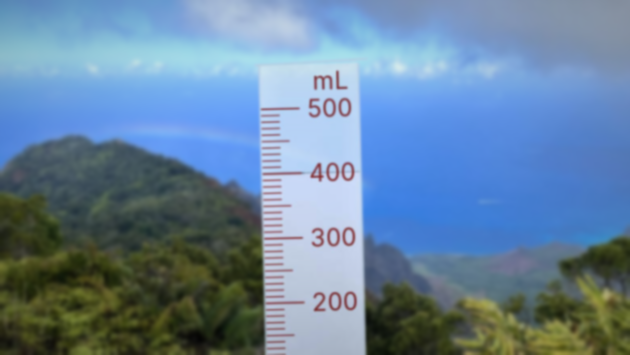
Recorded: 400 mL
